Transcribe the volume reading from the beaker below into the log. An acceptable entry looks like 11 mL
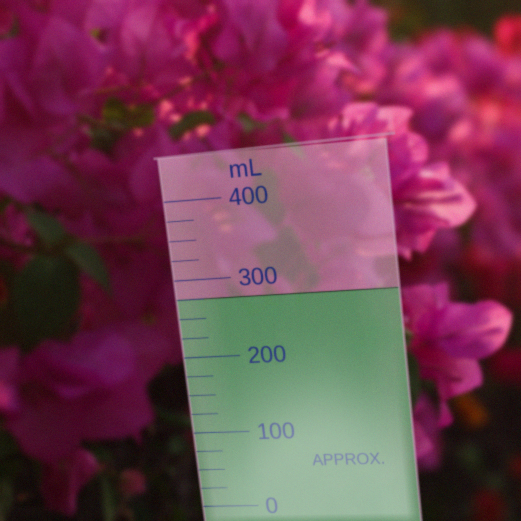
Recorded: 275 mL
